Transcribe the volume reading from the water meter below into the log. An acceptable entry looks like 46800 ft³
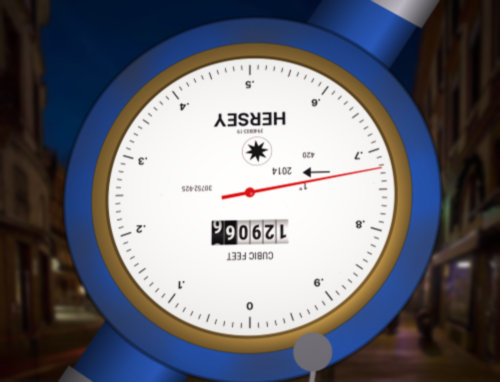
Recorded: 129065.72 ft³
